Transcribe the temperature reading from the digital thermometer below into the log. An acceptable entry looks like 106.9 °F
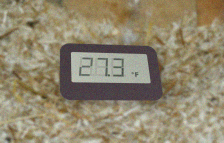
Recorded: 27.3 °F
